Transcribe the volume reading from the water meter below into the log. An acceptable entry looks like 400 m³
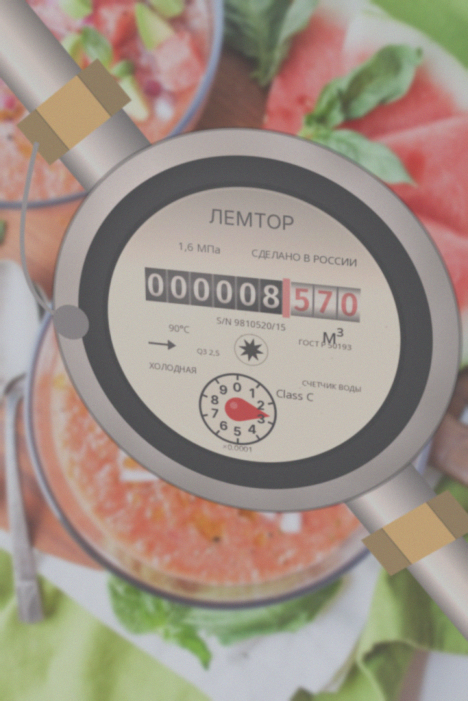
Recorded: 8.5702 m³
